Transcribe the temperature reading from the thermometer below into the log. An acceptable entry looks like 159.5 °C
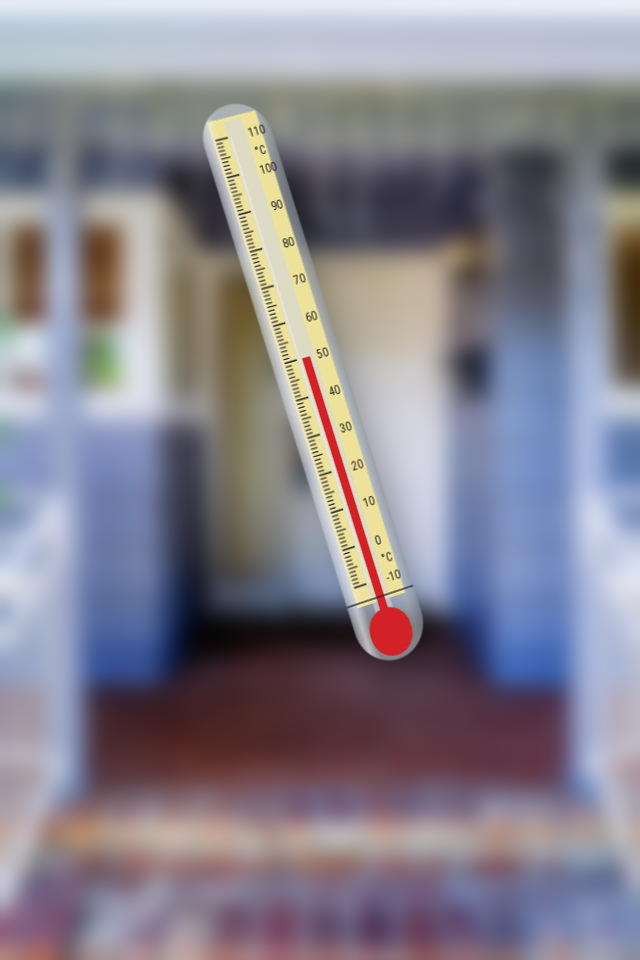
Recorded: 50 °C
